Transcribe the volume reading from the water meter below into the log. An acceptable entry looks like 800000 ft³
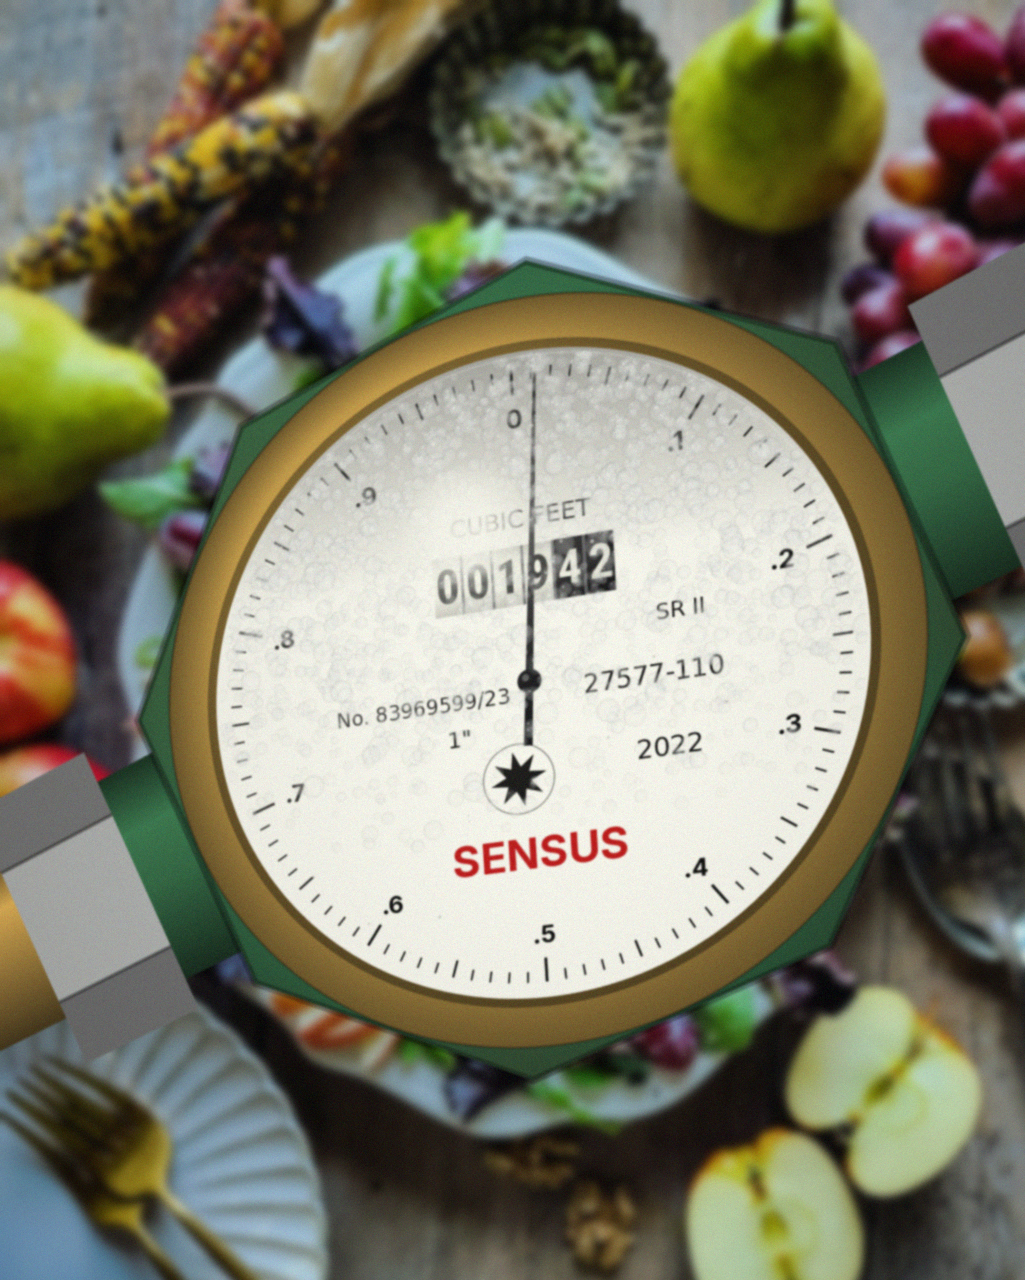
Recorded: 1942.01 ft³
